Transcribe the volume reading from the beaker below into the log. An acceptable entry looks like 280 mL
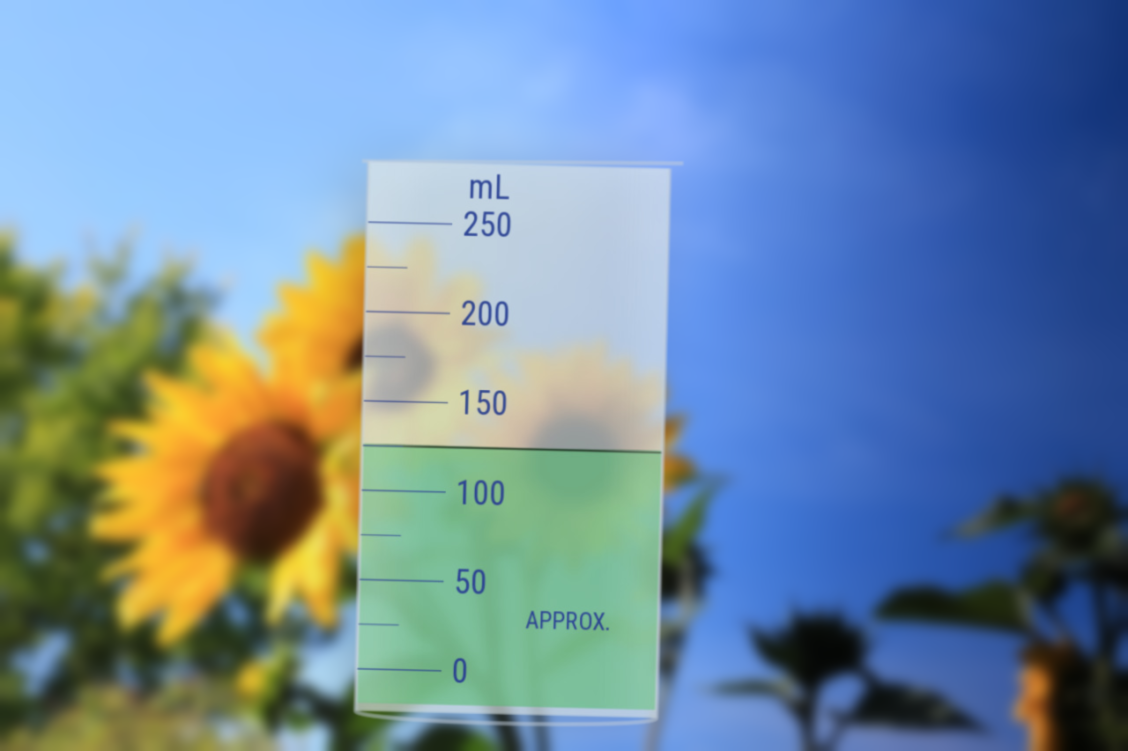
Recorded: 125 mL
